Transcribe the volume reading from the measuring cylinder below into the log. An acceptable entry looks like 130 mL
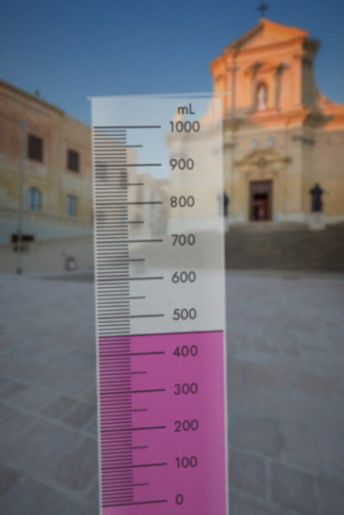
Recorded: 450 mL
